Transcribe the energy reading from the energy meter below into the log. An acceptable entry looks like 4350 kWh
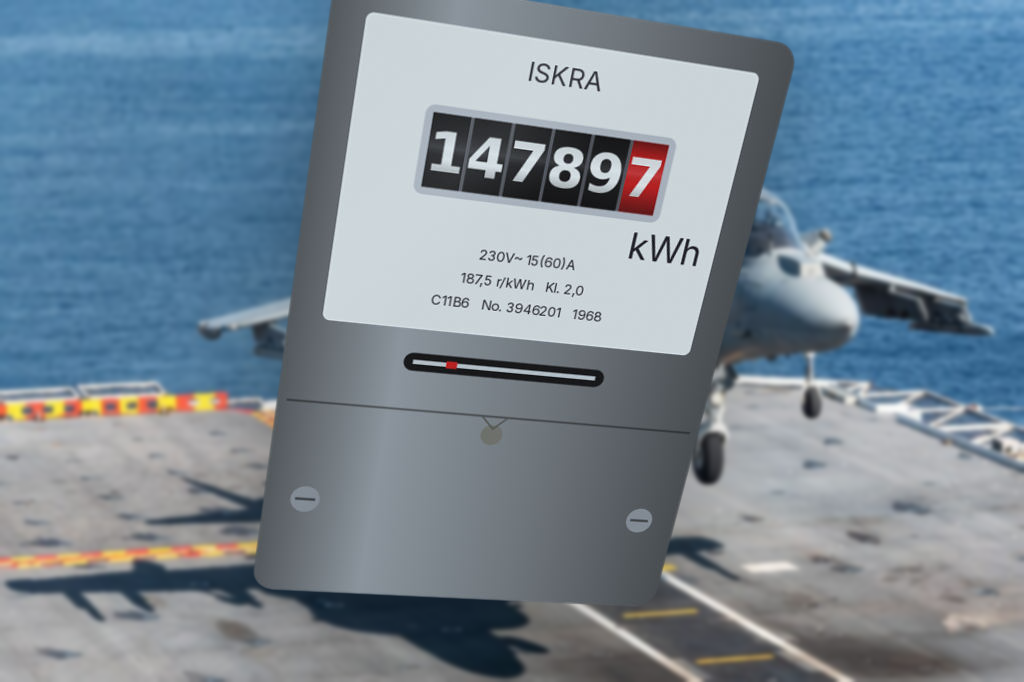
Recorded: 14789.7 kWh
